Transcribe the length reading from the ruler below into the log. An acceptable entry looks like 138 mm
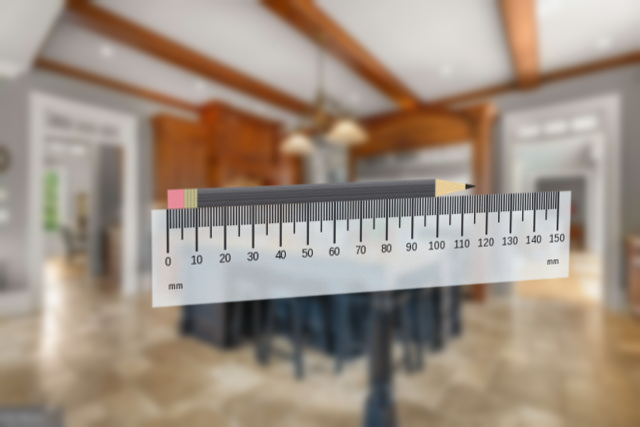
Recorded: 115 mm
